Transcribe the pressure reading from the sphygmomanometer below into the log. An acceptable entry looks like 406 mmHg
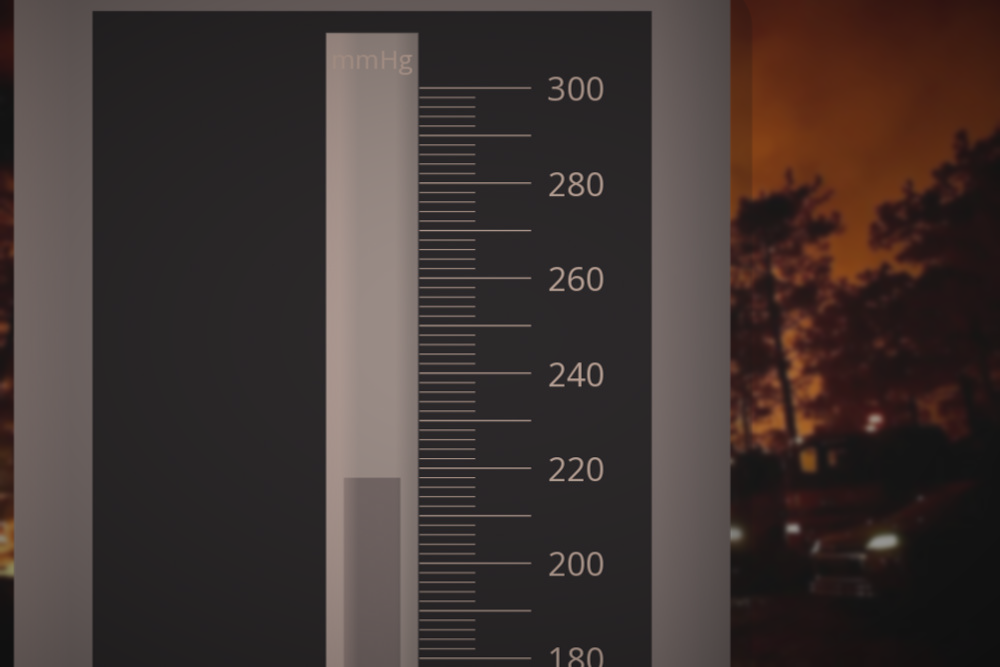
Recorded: 218 mmHg
